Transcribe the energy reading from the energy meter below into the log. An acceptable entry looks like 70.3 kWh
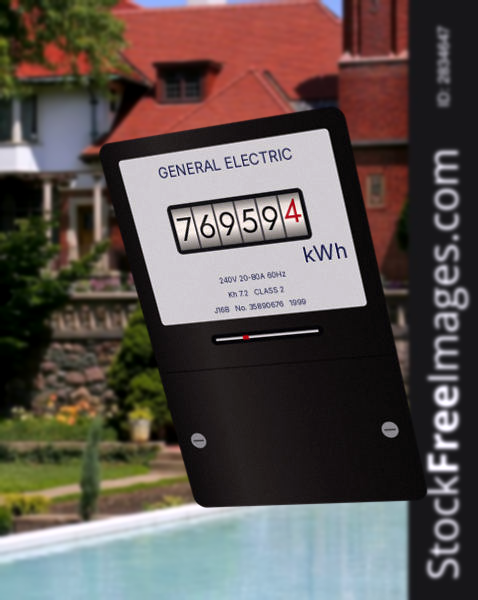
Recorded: 76959.4 kWh
